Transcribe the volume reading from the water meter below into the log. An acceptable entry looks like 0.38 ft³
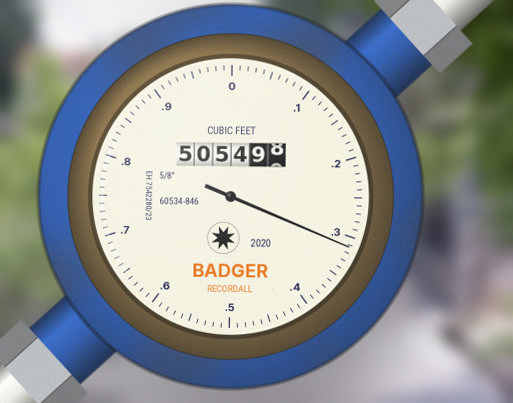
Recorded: 505498.31 ft³
